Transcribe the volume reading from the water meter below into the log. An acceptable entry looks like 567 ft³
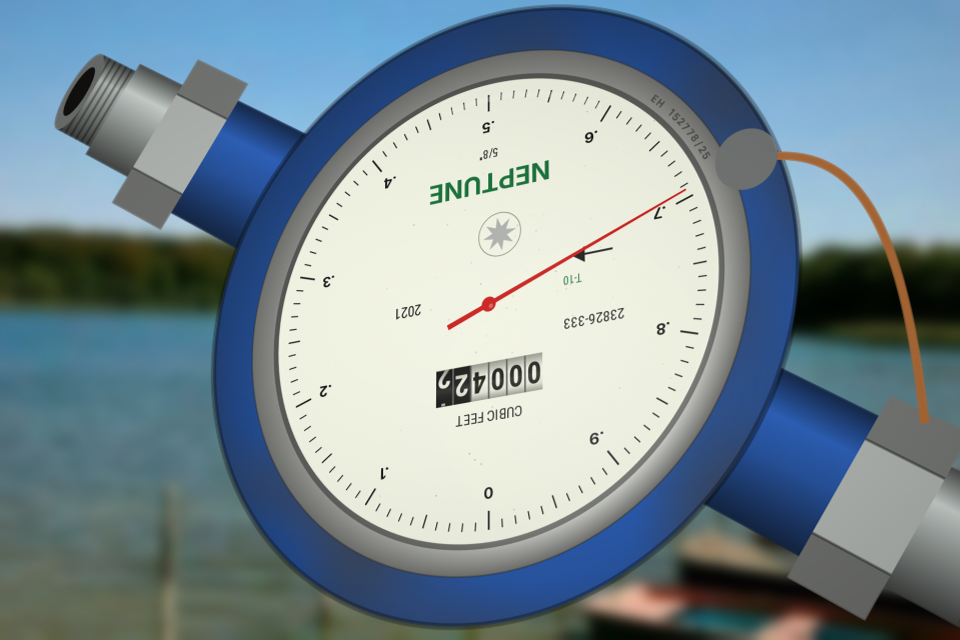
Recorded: 421.69 ft³
